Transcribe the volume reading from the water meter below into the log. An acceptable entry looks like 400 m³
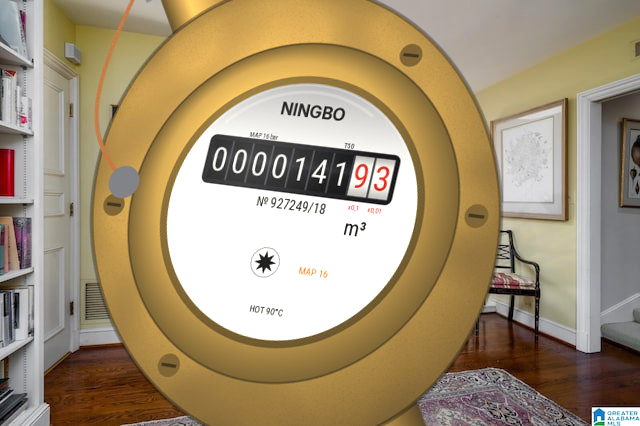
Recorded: 141.93 m³
